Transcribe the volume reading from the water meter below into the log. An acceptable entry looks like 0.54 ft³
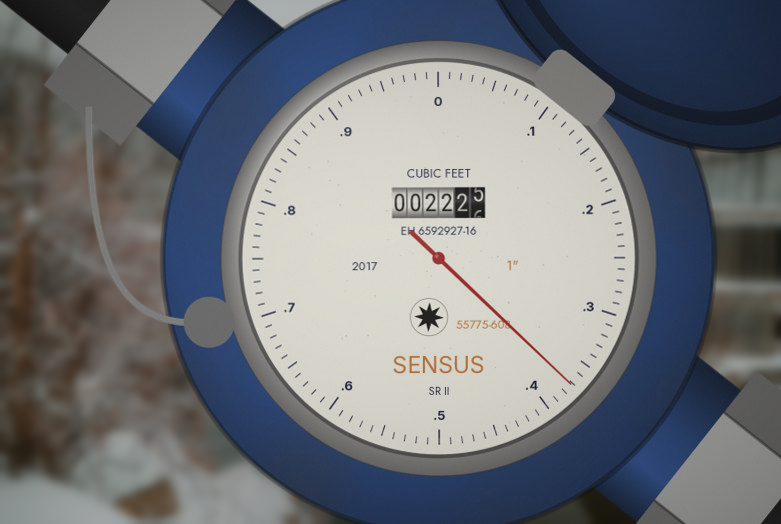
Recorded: 2225.37 ft³
